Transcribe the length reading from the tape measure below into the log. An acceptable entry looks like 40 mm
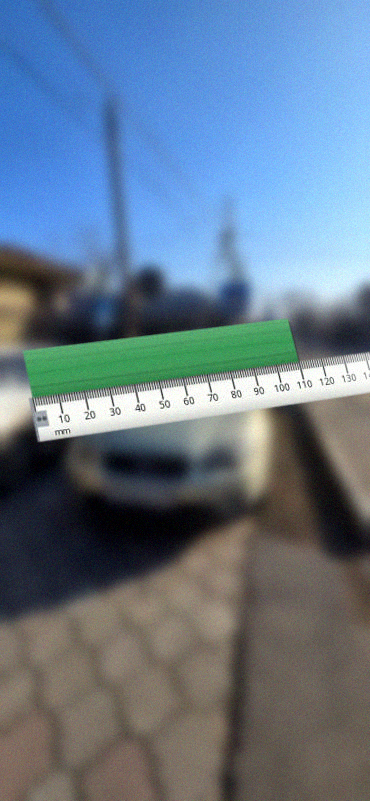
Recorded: 110 mm
